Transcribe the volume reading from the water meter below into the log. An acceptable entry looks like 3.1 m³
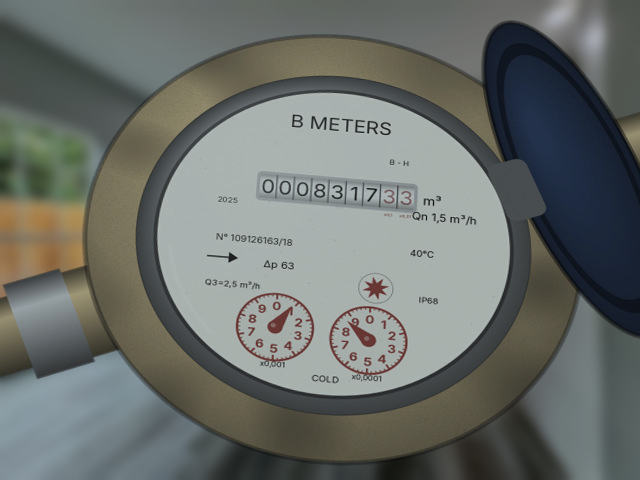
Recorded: 8317.3308 m³
